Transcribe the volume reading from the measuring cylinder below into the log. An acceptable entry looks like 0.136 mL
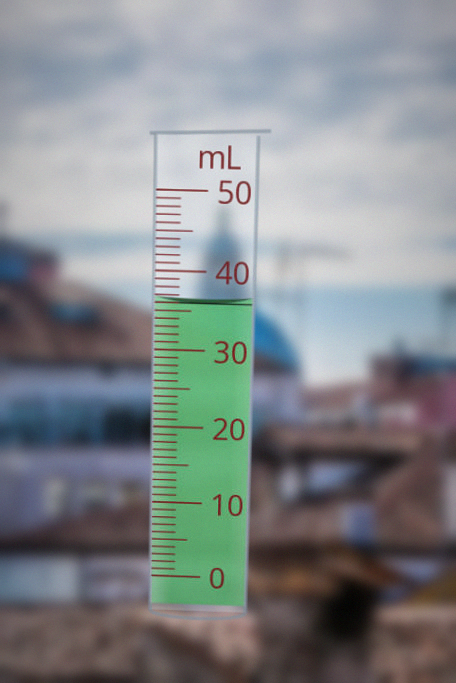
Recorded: 36 mL
